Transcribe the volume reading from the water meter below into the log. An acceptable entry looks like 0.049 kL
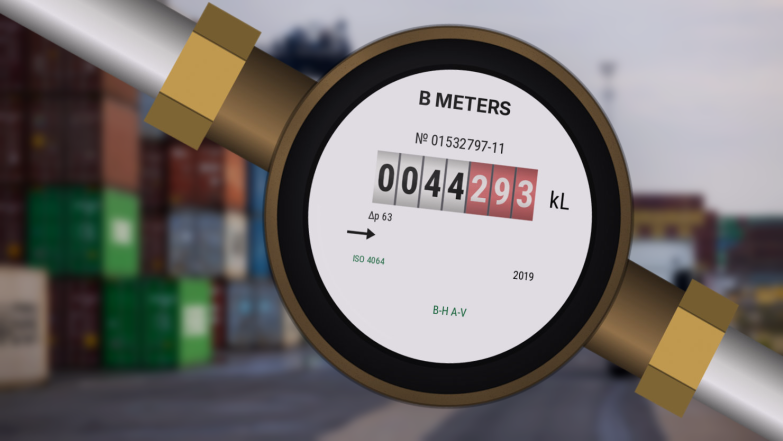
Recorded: 44.293 kL
